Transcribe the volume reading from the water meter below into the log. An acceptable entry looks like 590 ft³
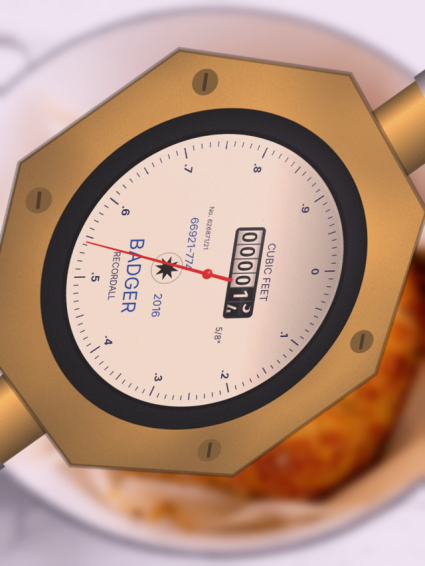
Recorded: 13.54 ft³
